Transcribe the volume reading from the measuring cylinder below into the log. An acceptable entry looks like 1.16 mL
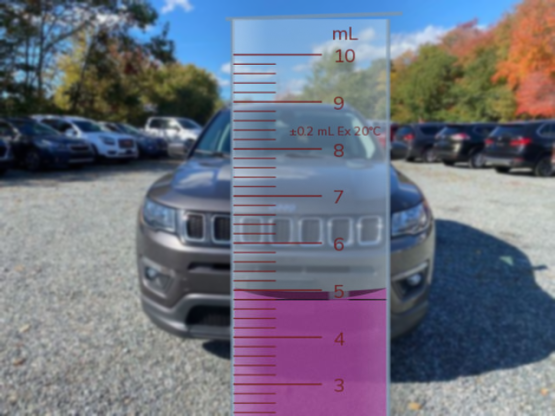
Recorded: 4.8 mL
